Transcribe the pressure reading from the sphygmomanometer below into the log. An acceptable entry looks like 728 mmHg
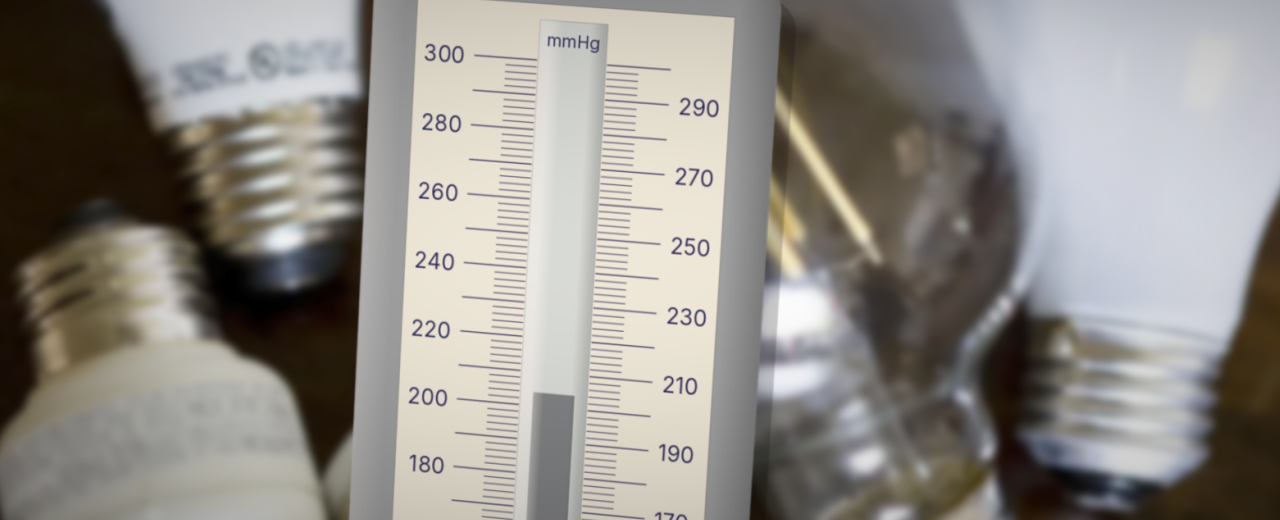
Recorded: 204 mmHg
